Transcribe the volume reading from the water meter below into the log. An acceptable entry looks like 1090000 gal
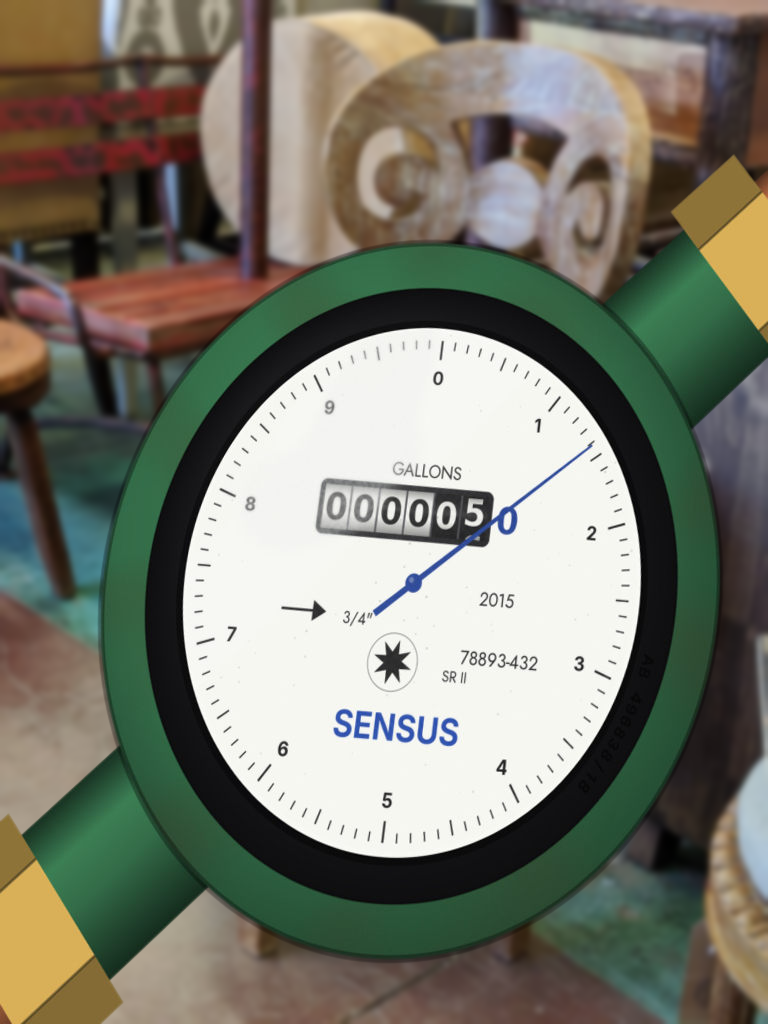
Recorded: 51.4 gal
